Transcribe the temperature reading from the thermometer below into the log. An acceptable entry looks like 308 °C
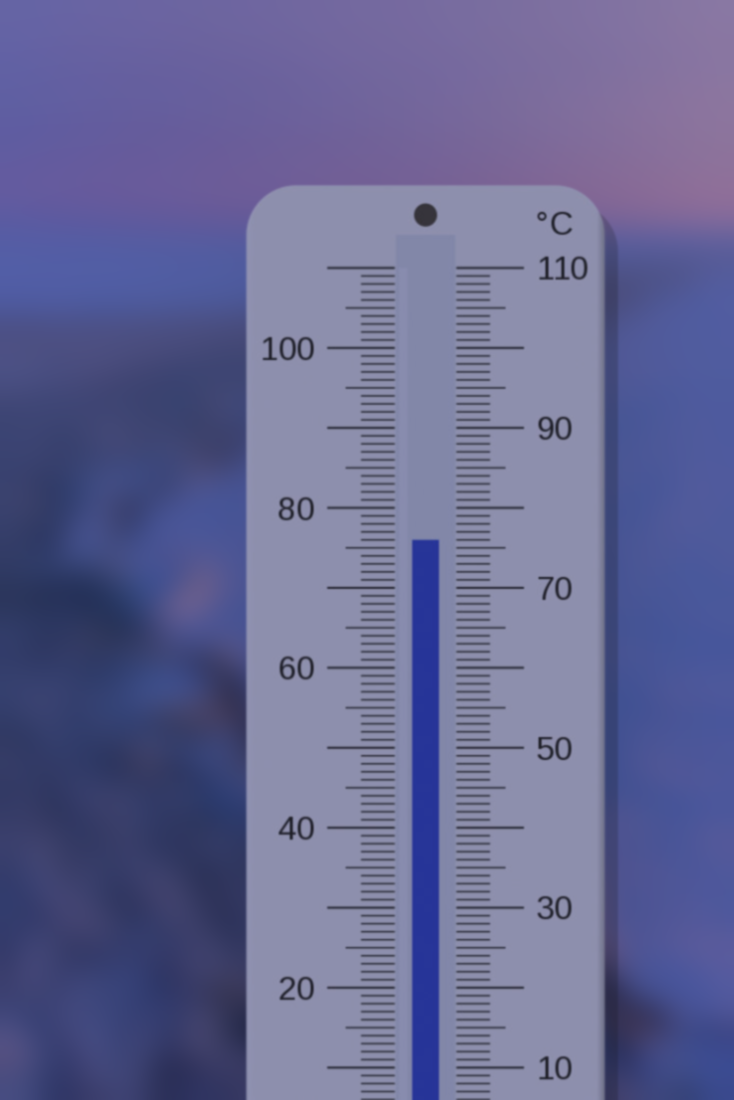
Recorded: 76 °C
